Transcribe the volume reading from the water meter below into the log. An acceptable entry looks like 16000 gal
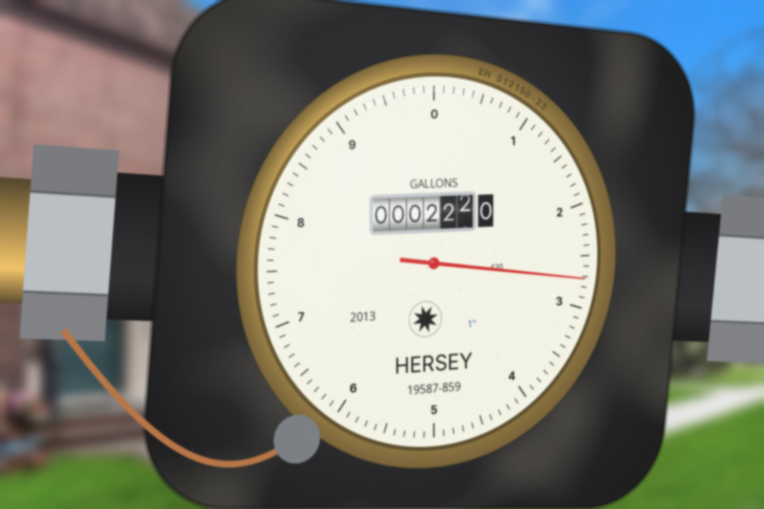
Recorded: 2222.7 gal
